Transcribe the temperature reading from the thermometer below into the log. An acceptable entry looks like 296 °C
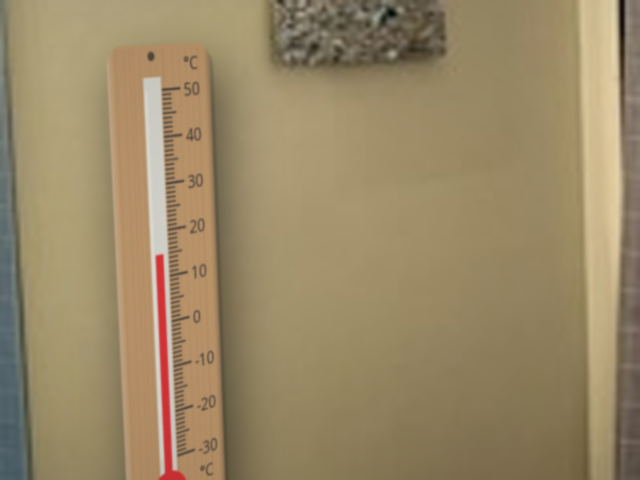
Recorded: 15 °C
